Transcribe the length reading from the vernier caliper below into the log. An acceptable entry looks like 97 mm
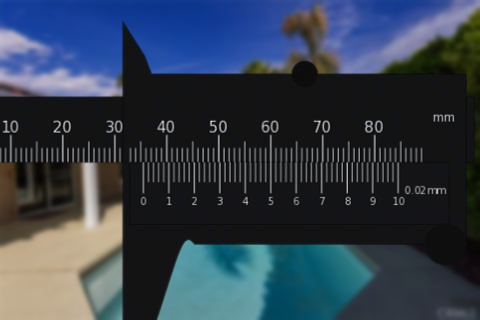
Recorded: 35.5 mm
